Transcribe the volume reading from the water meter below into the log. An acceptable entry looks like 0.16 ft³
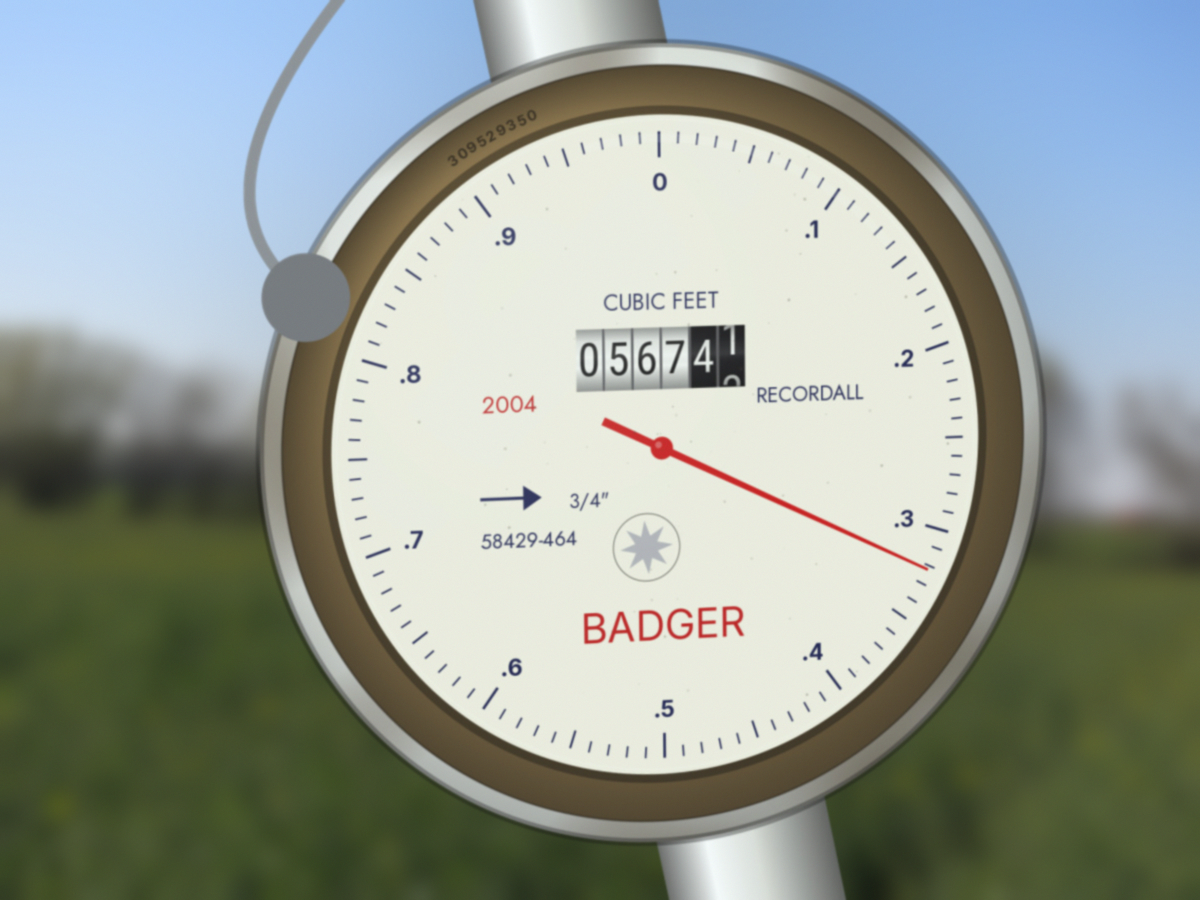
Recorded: 56741.32 ft³
